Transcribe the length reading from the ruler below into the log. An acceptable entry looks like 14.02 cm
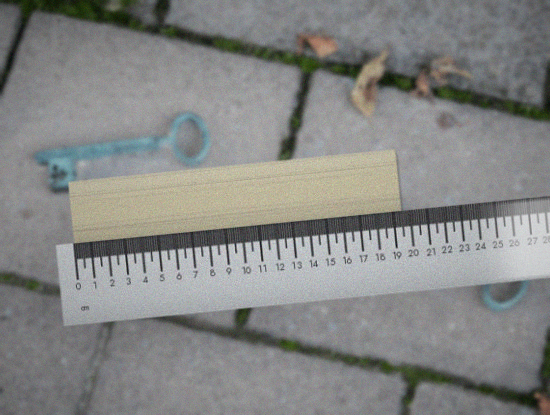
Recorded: 19.5 cm
